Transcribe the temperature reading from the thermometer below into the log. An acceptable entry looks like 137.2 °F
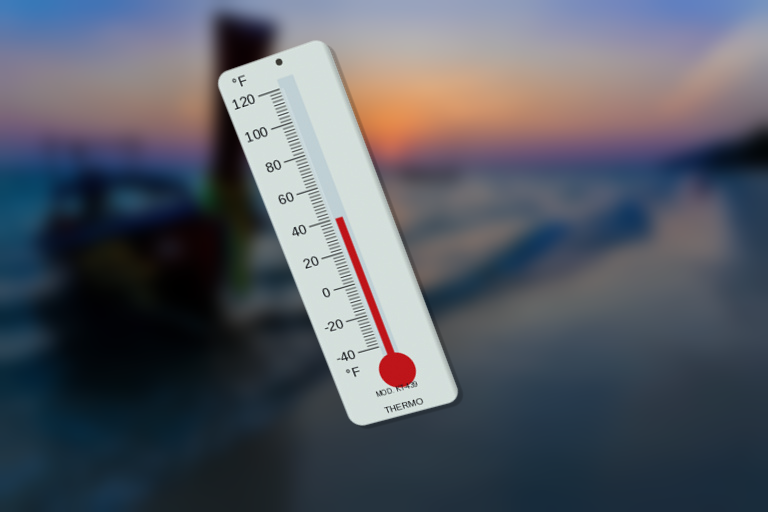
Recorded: 40 °F
